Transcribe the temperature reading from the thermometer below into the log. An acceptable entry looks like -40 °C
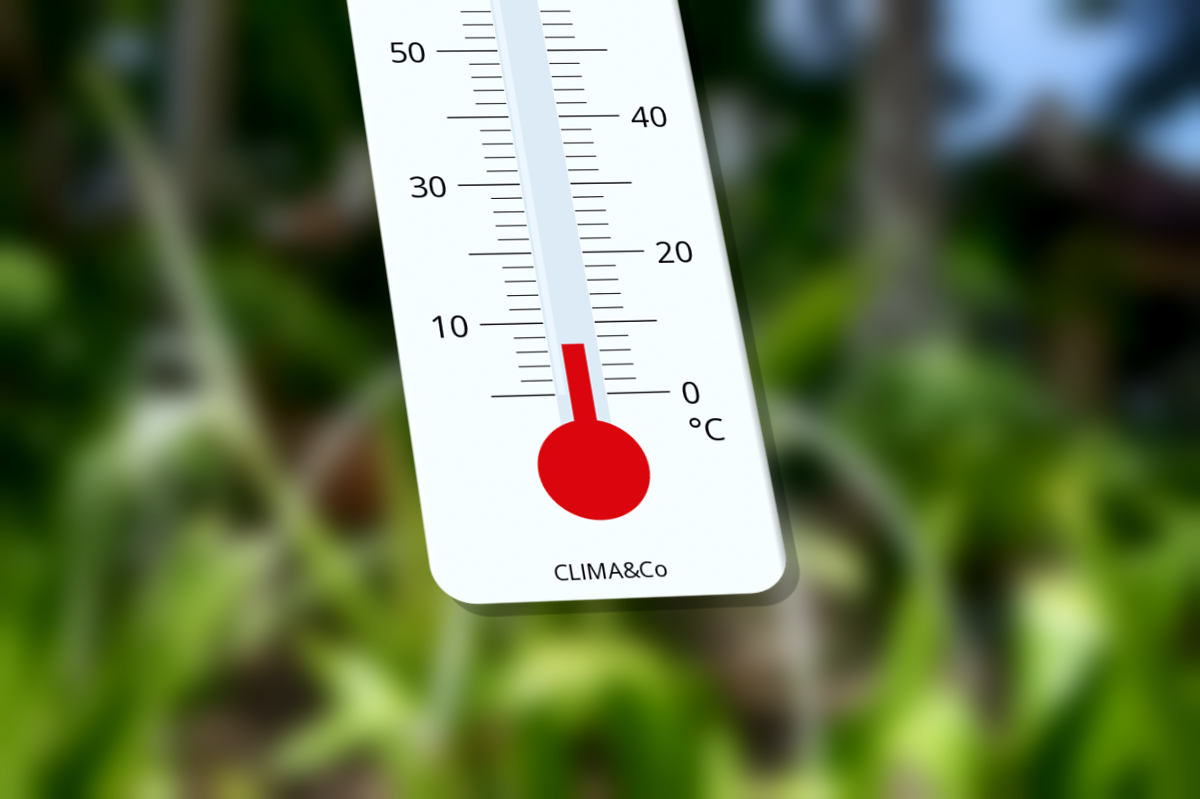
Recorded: 7 °C
